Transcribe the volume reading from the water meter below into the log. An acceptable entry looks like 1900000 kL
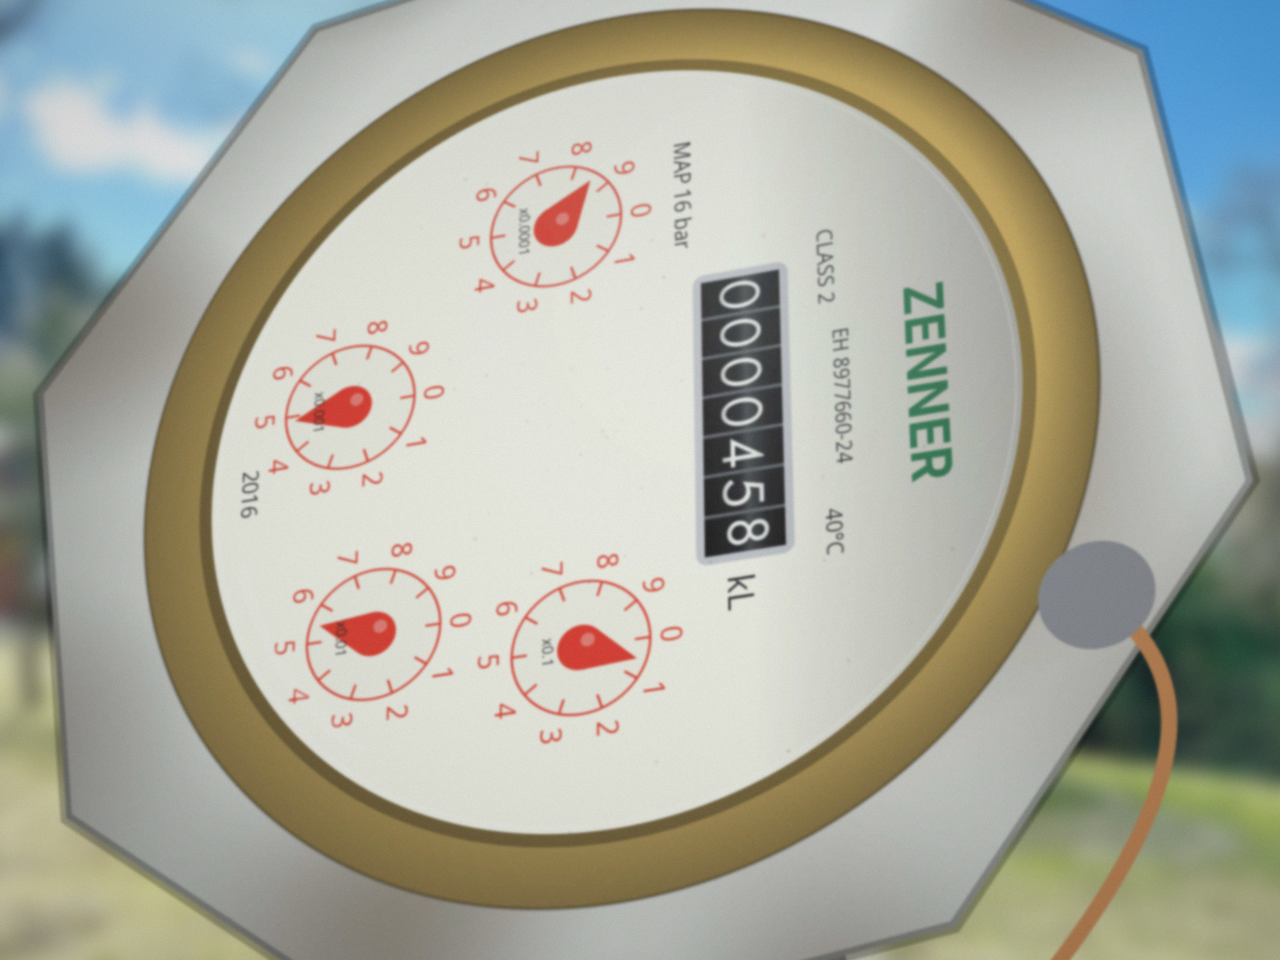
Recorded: 458.0548 kL
